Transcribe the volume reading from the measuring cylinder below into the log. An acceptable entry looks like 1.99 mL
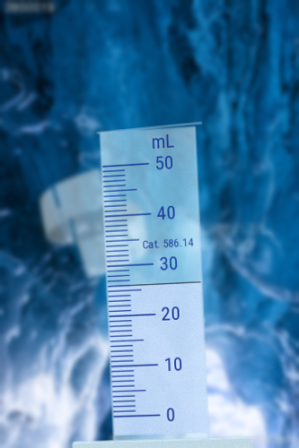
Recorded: 26 mL
